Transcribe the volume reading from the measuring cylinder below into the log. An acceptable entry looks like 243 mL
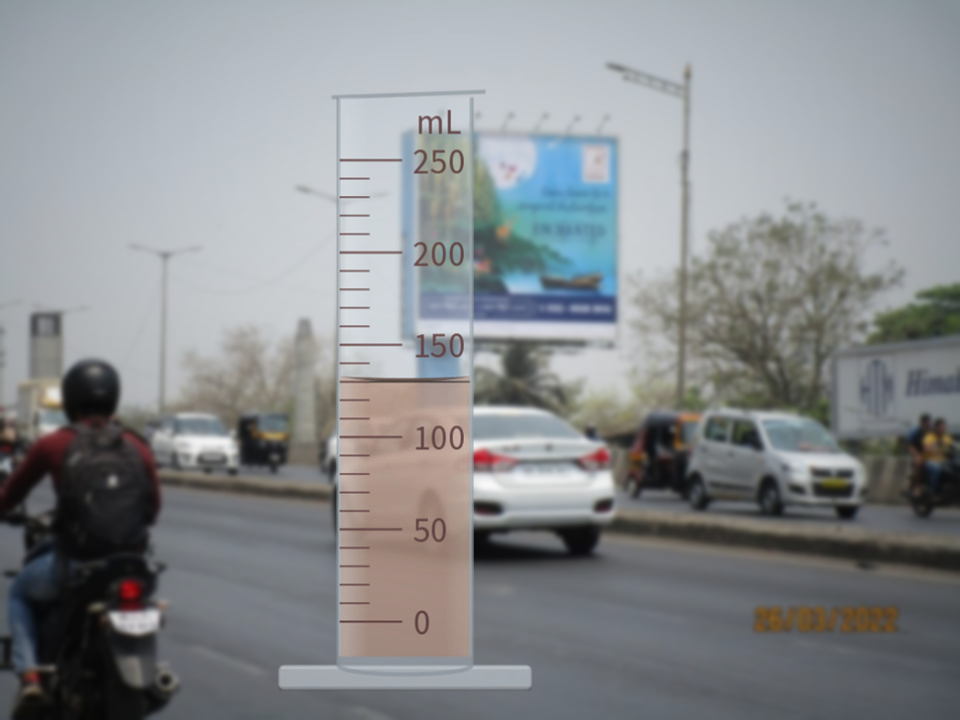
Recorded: 130 mL
